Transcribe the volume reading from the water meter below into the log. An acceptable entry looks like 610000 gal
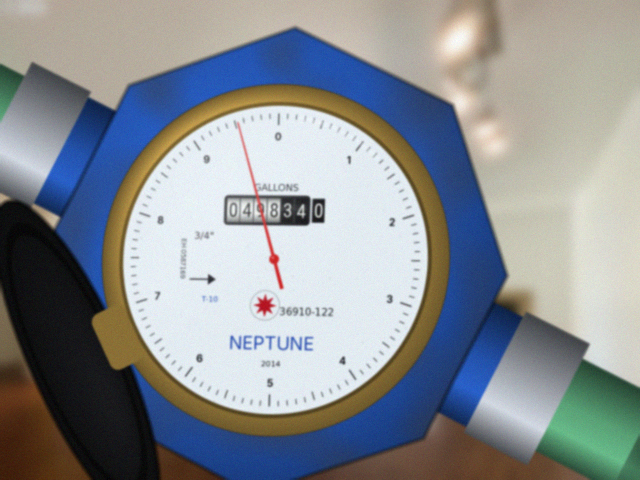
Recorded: 498339.5 gal
